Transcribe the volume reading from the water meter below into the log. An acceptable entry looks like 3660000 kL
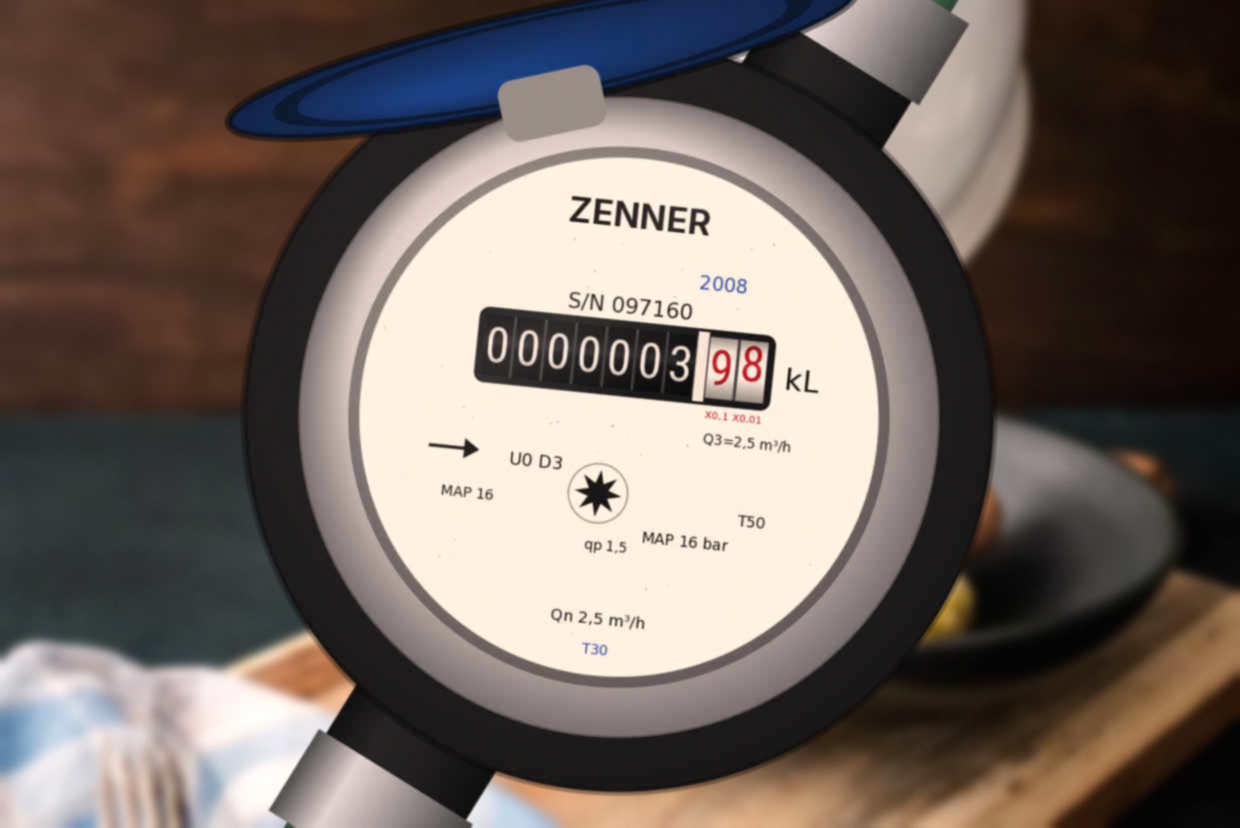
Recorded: 3.98 kL
